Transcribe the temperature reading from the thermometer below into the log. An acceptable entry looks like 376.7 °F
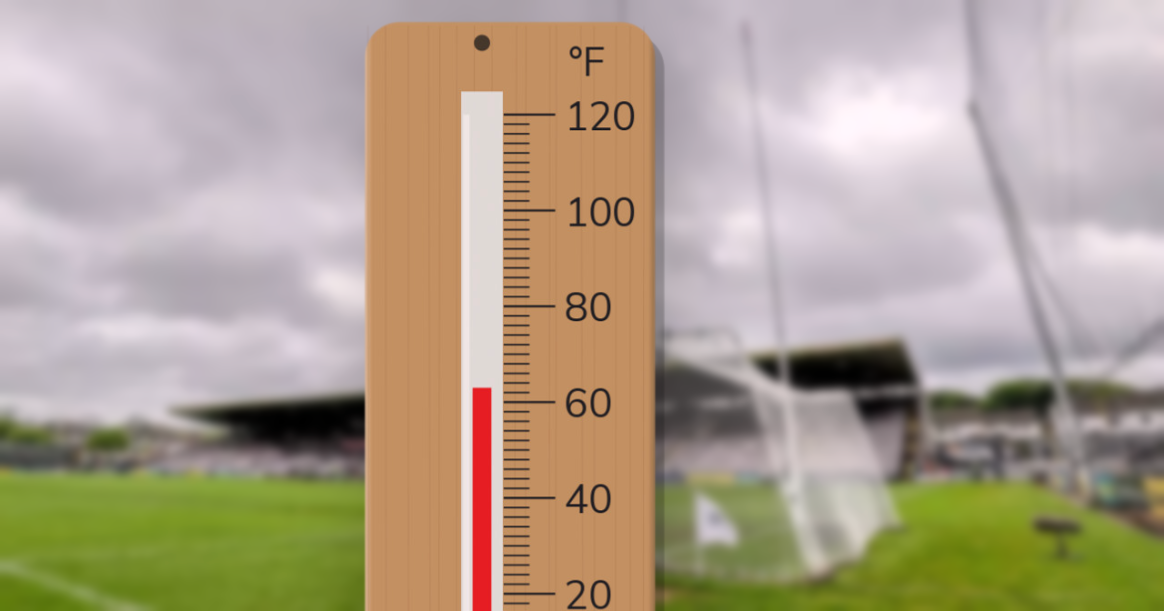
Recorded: 63 °F
